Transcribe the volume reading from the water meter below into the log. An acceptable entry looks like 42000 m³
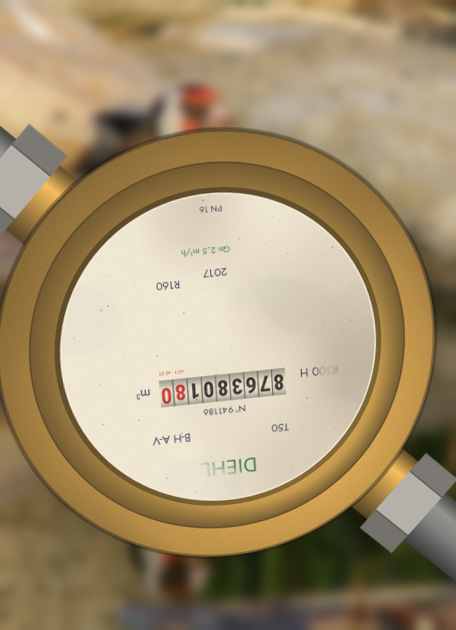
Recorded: 8763801.80 m³
